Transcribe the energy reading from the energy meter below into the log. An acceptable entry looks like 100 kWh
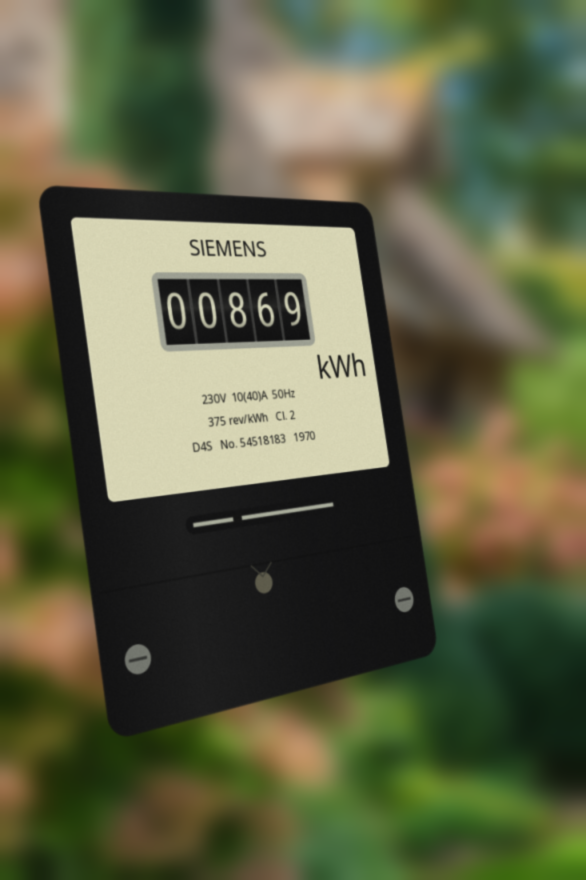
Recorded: 869 kWh
